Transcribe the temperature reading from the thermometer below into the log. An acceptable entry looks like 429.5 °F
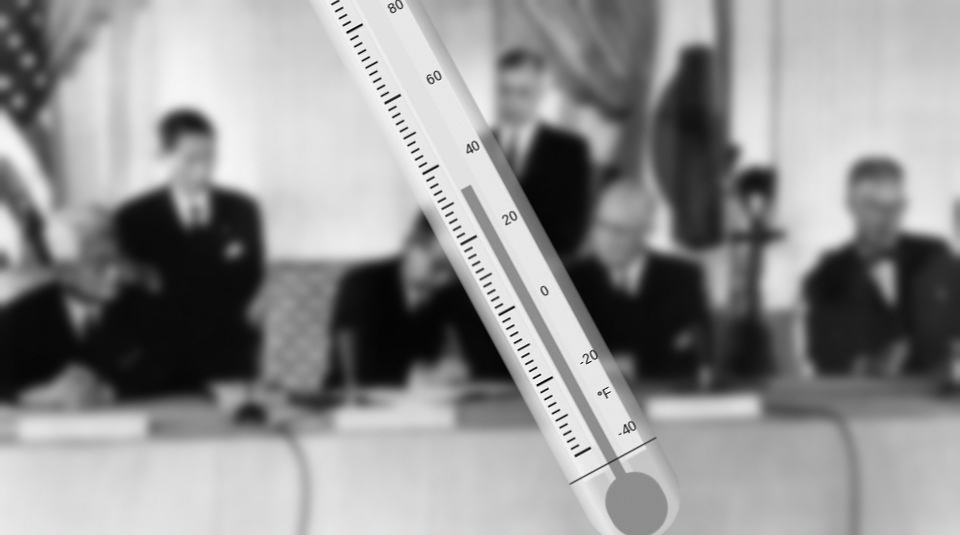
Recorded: 32 °F
